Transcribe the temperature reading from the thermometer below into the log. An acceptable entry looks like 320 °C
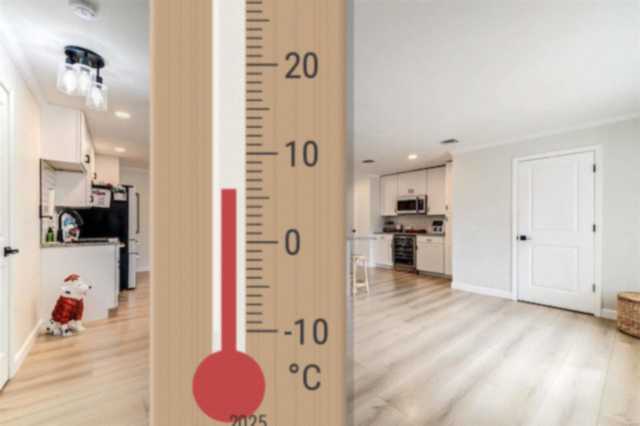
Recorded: 6 °C
